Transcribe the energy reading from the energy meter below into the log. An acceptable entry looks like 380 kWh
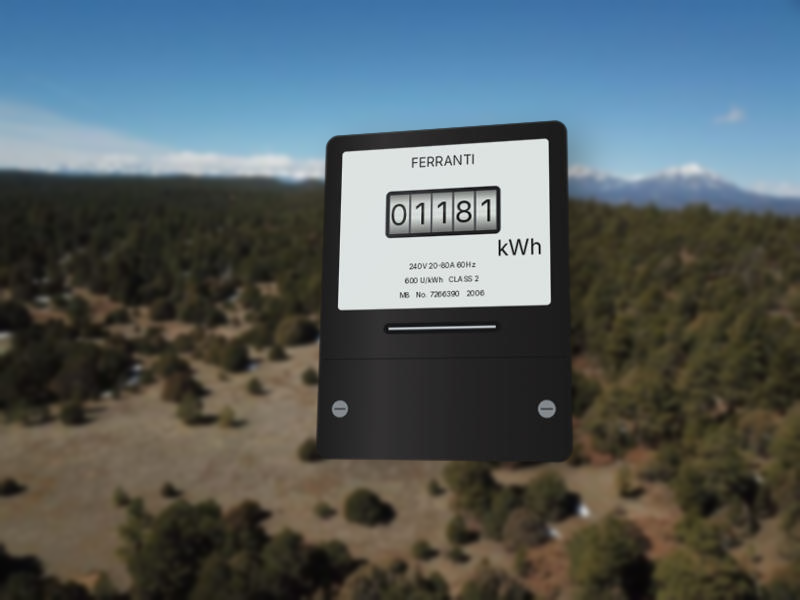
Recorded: 1181 kWh
